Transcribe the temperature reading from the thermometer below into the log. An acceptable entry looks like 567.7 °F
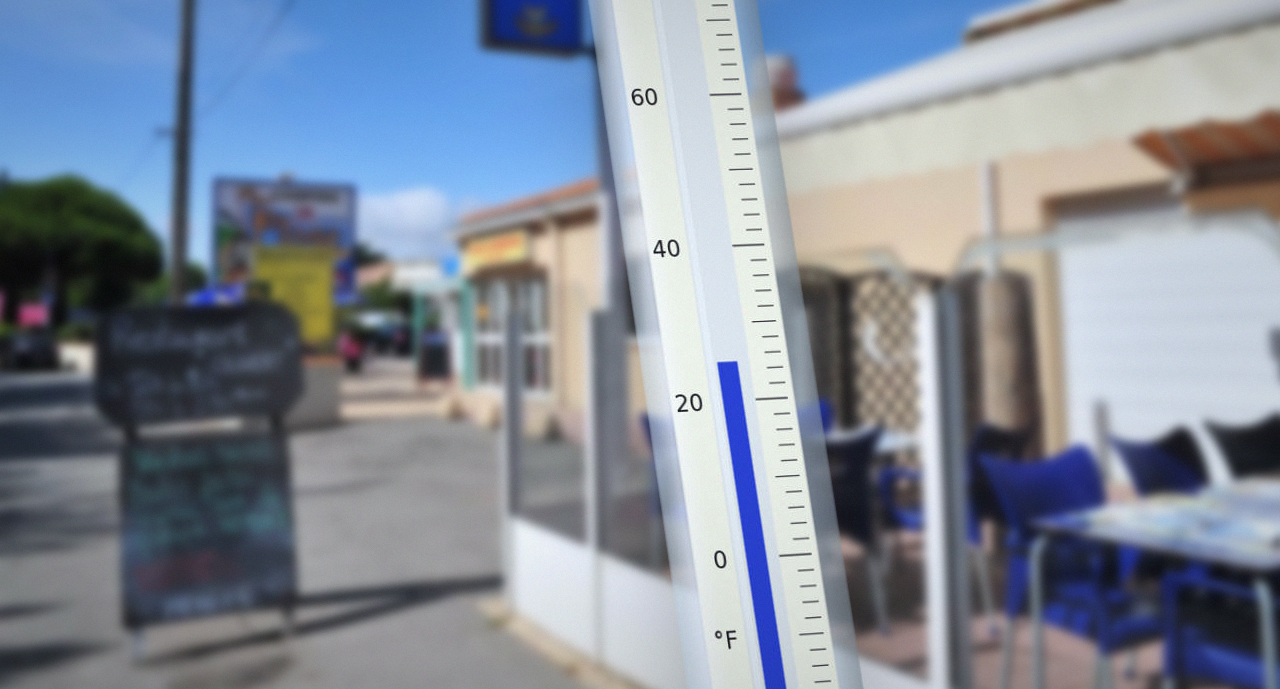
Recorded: 25 °F
